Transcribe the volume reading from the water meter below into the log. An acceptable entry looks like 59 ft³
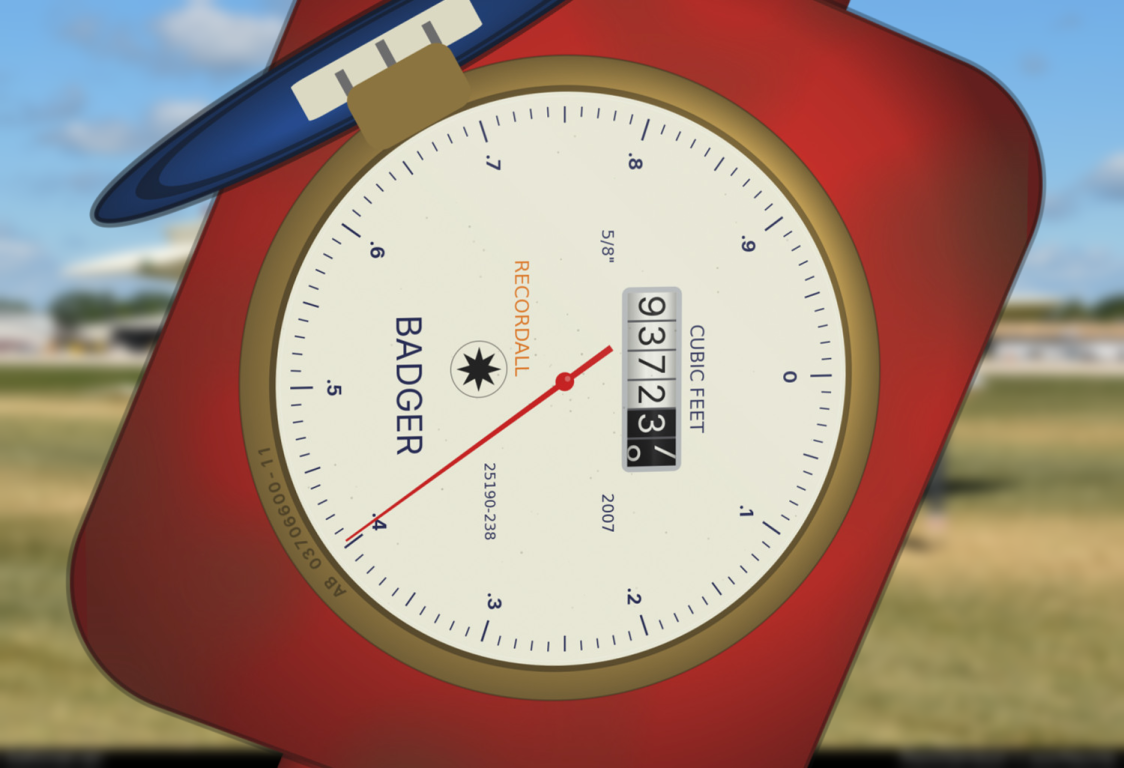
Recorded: 937237.40 ft³
